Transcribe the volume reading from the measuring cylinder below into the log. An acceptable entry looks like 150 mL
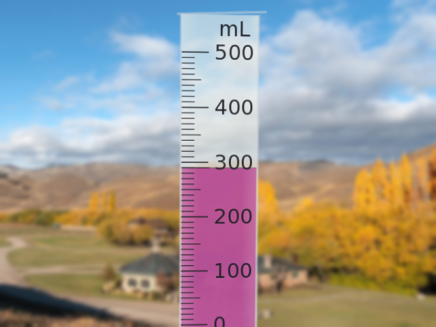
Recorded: 290 mL
